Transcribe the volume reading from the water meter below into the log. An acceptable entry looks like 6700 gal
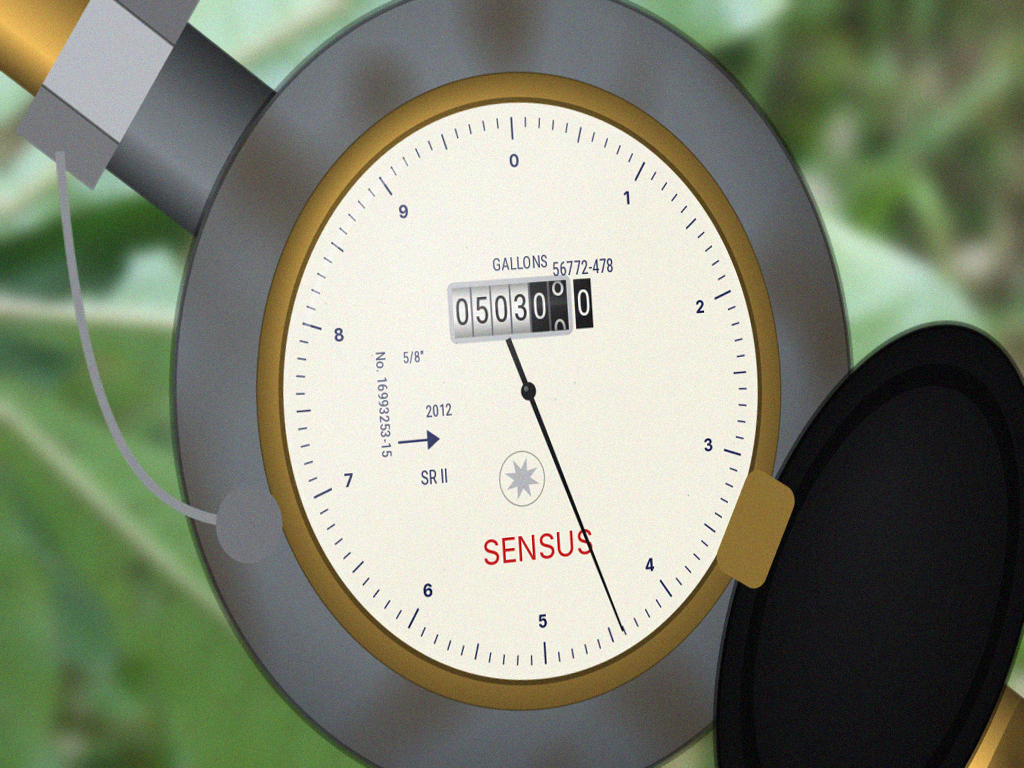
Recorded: 503084.4 gal
